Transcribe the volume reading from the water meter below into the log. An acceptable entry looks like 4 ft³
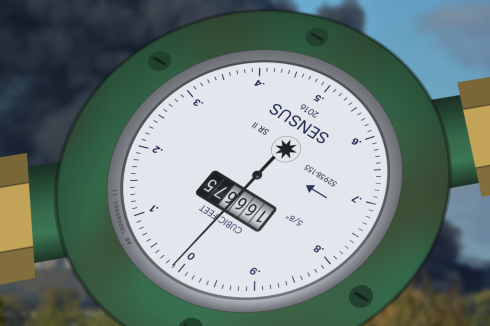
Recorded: 166675.01 ft³
